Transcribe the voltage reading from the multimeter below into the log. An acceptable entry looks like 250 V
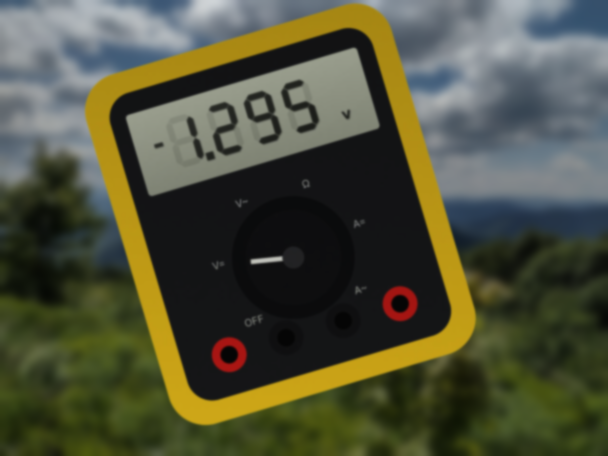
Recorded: -1.295 V
